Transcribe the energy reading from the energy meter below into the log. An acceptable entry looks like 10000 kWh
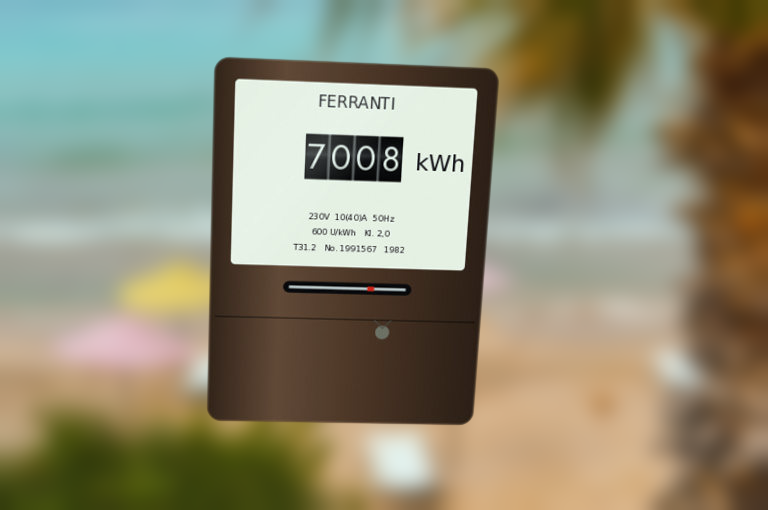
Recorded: 7008 kWh
